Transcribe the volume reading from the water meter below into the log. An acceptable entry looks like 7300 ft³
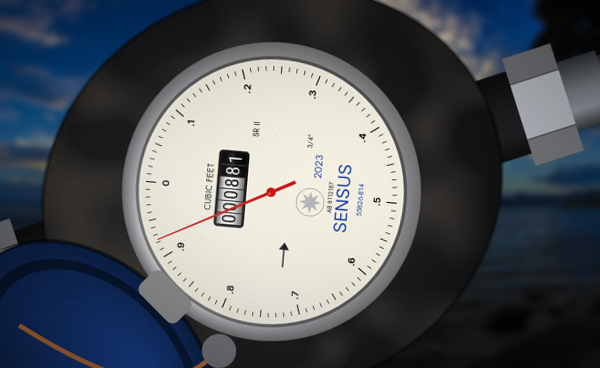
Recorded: 880.92 ft³
